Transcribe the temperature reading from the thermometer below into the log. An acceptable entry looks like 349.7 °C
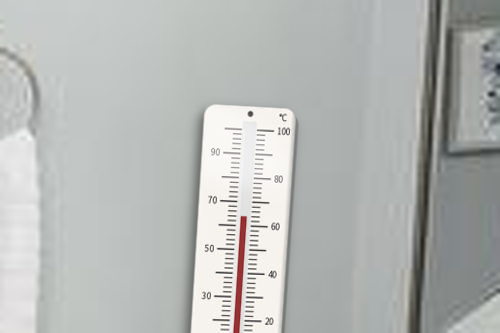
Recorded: 64 °C
